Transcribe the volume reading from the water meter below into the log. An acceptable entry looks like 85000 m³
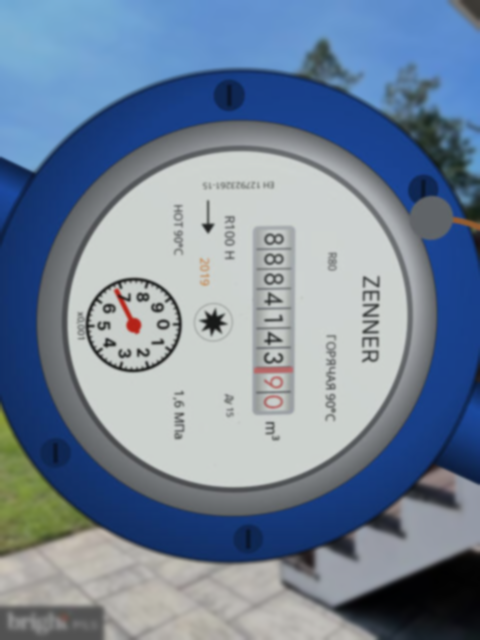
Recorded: 8884143.906 m³
